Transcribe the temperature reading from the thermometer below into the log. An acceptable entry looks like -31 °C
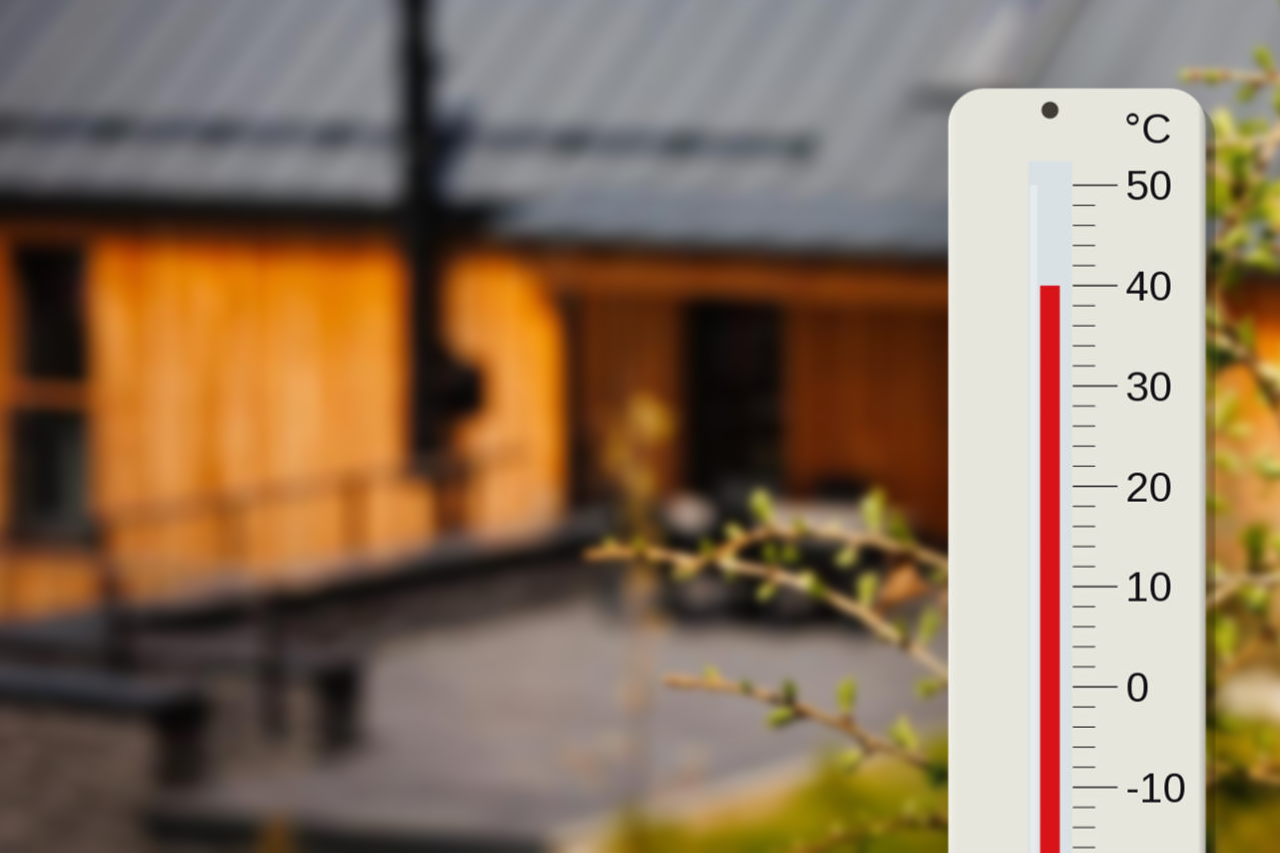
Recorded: 40 °C
